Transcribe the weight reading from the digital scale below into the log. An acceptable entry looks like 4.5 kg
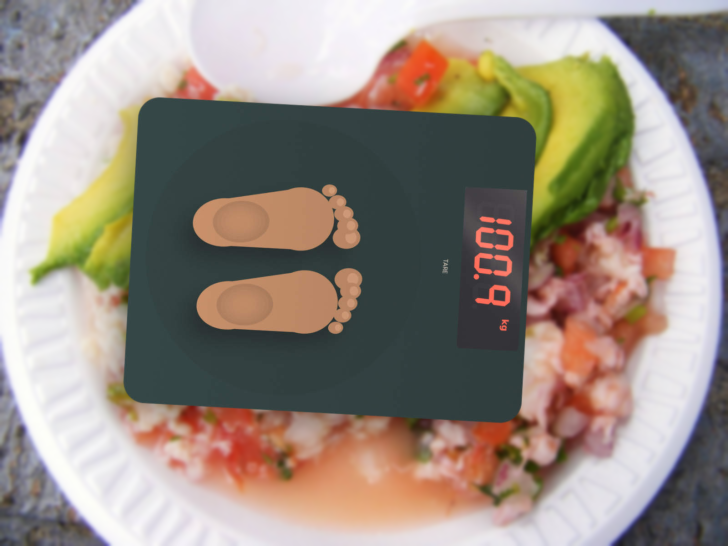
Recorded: 100.9 kg
